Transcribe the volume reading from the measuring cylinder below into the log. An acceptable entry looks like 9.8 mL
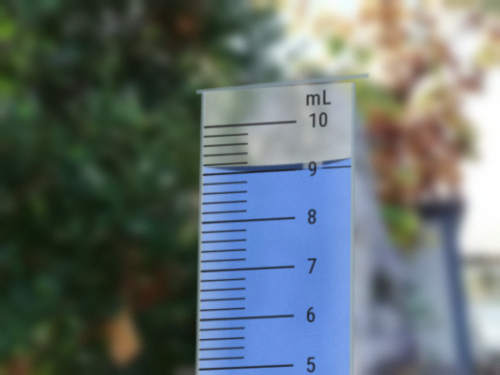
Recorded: 9 mL
